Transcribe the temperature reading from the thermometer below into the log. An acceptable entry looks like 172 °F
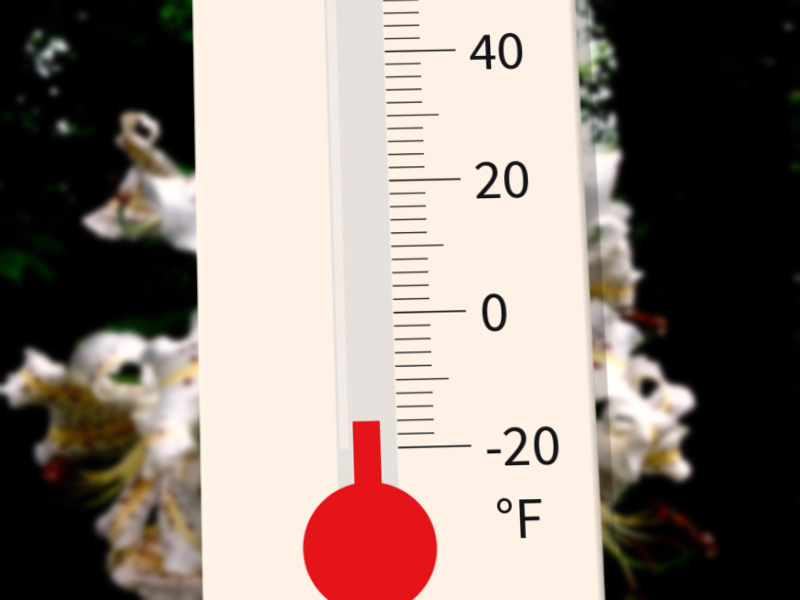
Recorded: -16 °F
